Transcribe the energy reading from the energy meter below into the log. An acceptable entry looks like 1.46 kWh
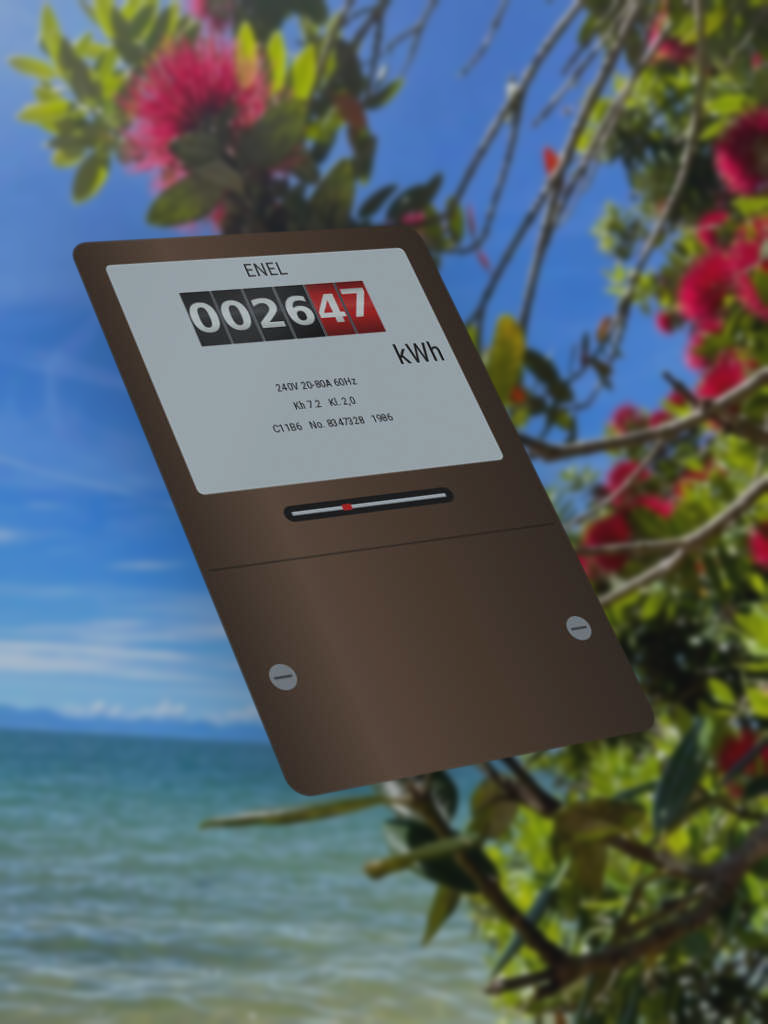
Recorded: 26.47 kWh
